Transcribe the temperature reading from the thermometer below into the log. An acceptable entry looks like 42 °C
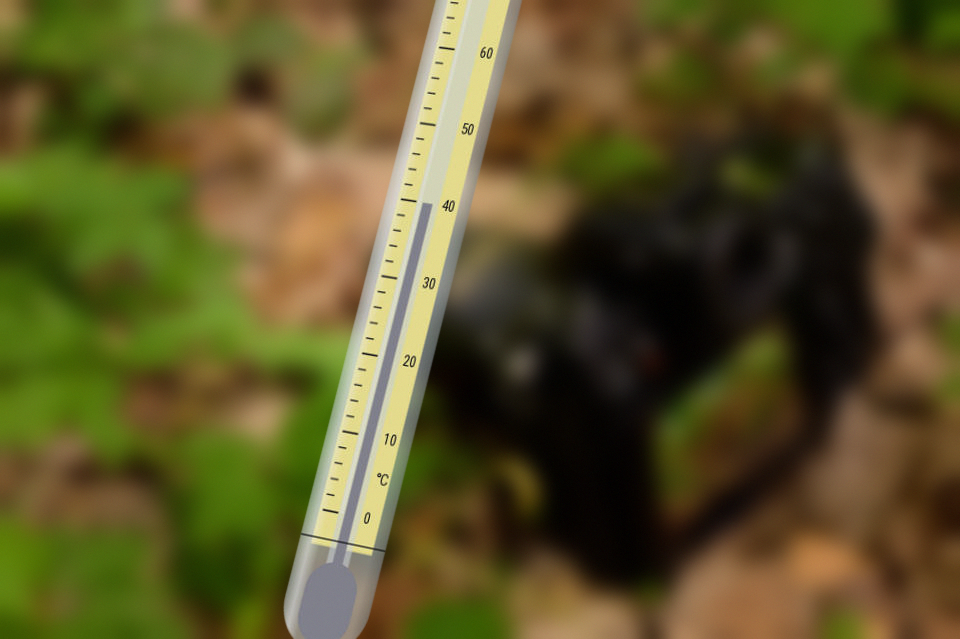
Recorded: 40 °C
